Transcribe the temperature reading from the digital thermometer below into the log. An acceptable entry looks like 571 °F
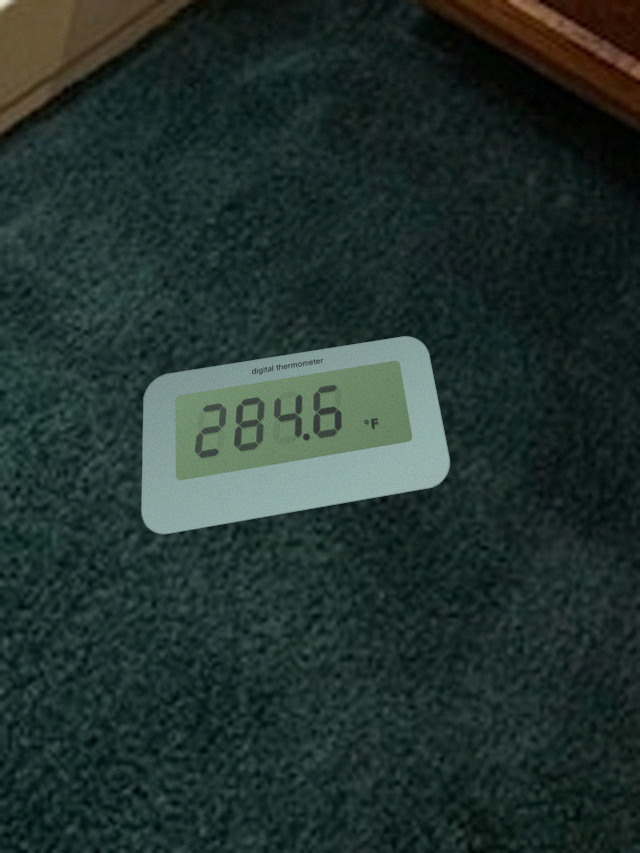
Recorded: 284.6 °F
